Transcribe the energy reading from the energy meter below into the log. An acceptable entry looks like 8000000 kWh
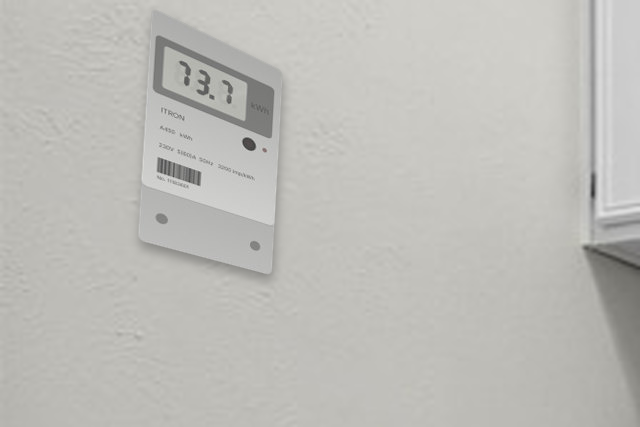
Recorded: 73.7 kWh
